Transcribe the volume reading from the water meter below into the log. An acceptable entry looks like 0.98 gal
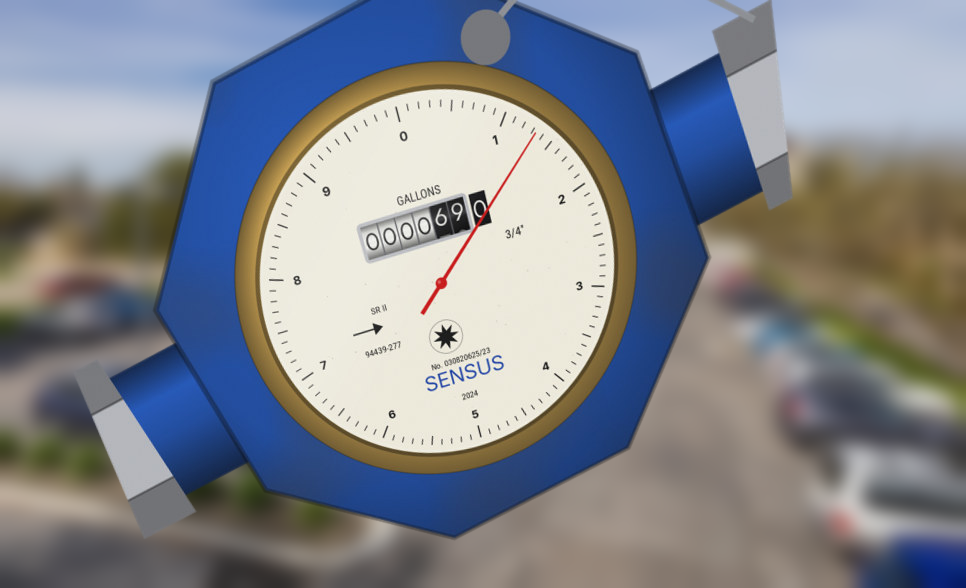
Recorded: 691.3 gal
